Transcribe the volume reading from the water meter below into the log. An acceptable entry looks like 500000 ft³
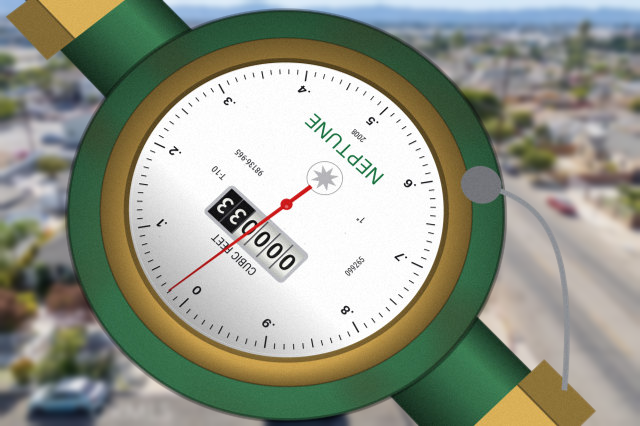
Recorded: 33.02 ft³
